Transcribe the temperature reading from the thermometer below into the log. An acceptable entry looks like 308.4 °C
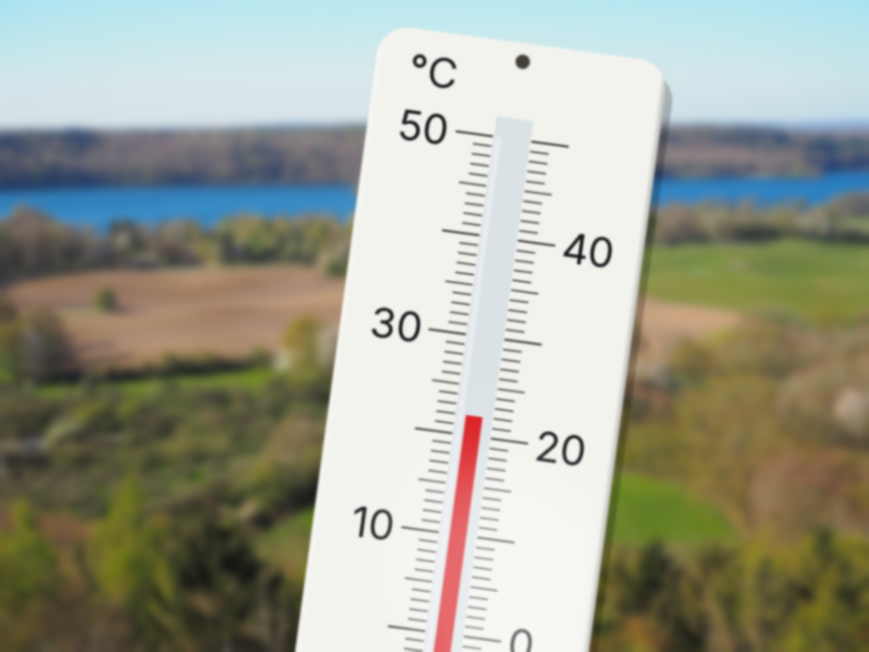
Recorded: 22 °C
